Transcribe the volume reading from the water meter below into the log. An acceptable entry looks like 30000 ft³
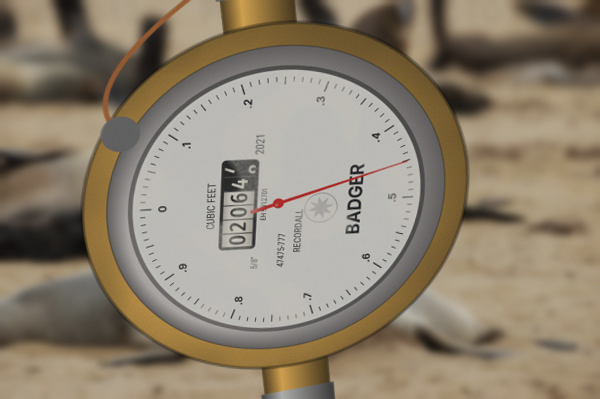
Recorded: 20647.45 ft³
